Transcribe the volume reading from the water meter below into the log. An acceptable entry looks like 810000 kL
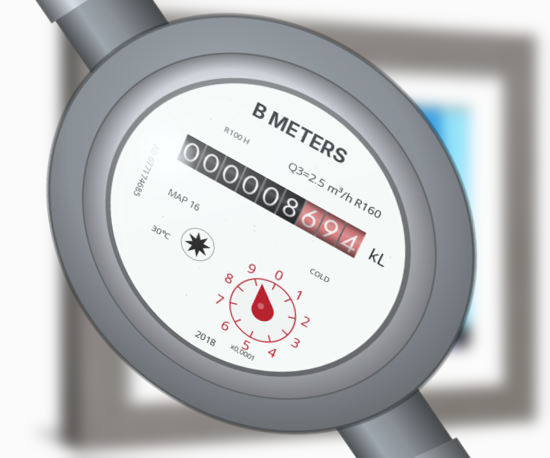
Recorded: 8.6939 kL
